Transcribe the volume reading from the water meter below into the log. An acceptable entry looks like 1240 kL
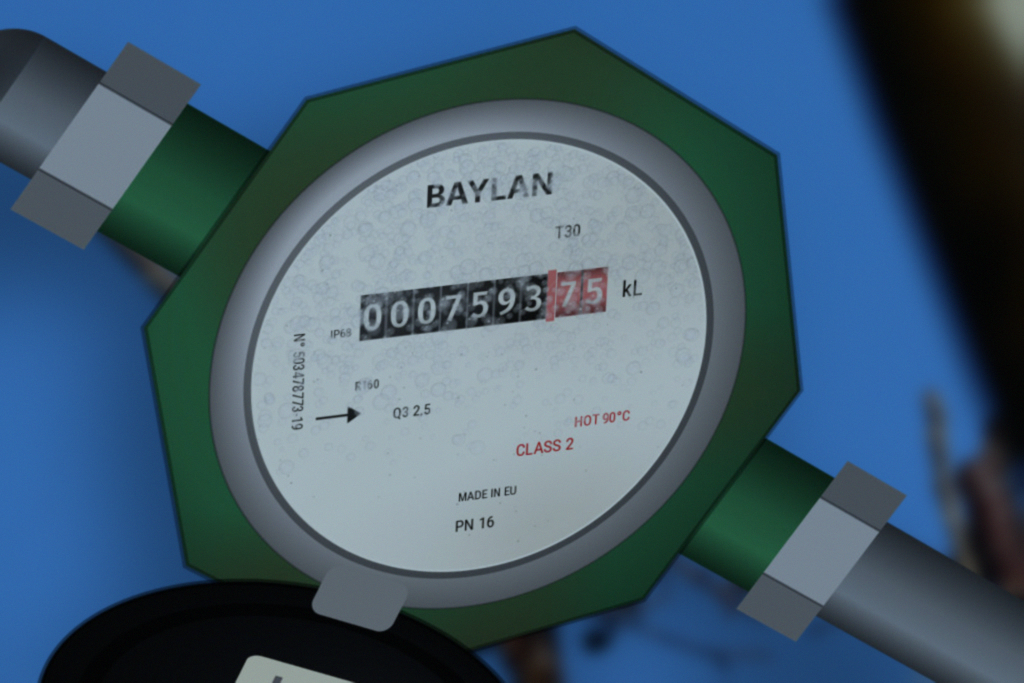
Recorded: 7593.75 kL
